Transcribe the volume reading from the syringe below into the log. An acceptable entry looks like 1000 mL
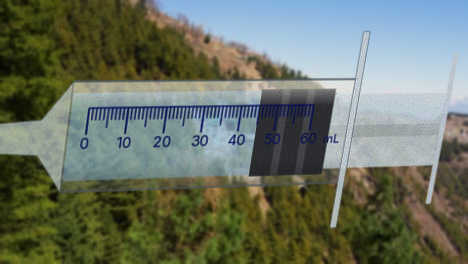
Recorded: 45 mL
